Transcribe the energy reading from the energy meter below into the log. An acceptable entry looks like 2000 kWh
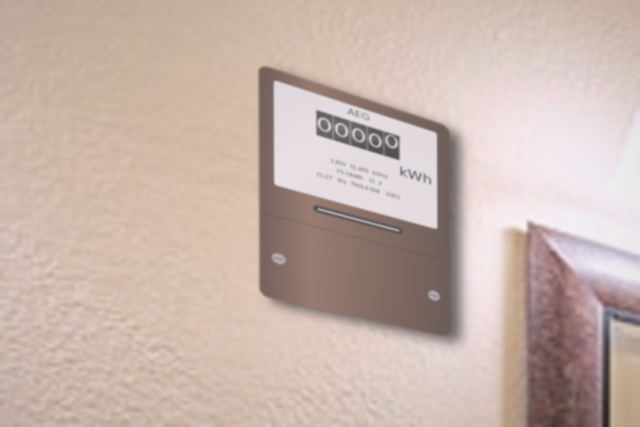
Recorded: 0 kWh
